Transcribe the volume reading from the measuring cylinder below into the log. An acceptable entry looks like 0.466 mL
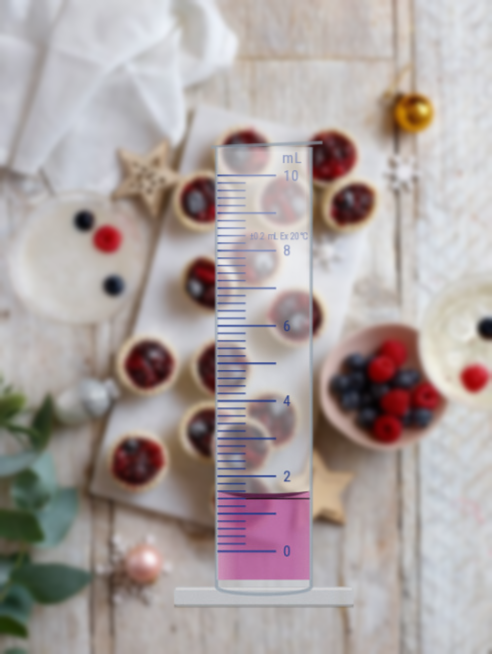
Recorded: 1.4 mL
